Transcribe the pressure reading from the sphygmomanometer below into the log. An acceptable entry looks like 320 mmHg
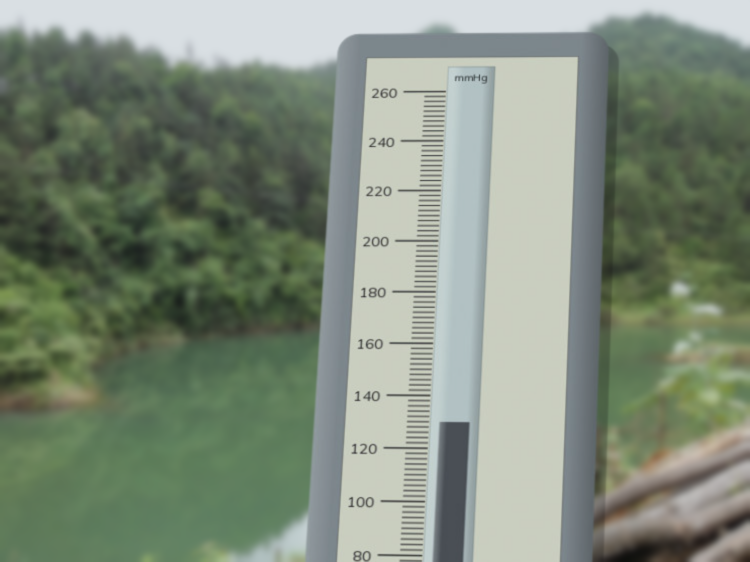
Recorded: 130 mmHg
